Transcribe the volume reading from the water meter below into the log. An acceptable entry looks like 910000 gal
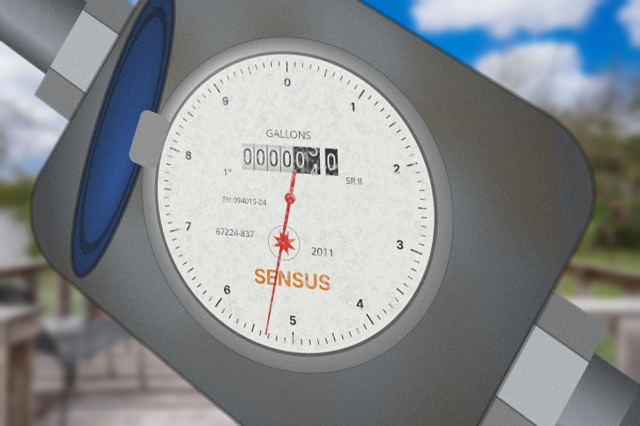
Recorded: 35.3 gal
